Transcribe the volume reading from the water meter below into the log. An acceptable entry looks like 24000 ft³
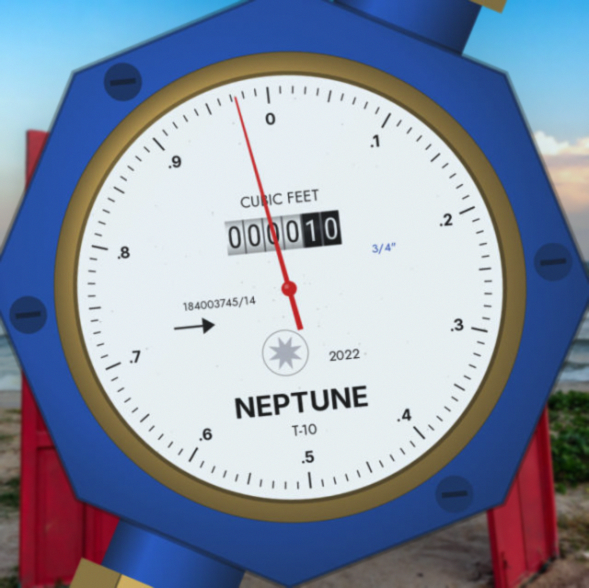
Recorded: 9.97 ft³
